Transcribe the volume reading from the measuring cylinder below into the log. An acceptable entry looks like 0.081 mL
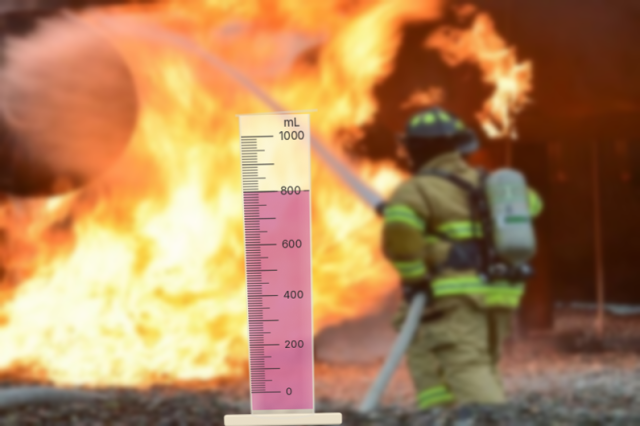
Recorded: 800 mL
